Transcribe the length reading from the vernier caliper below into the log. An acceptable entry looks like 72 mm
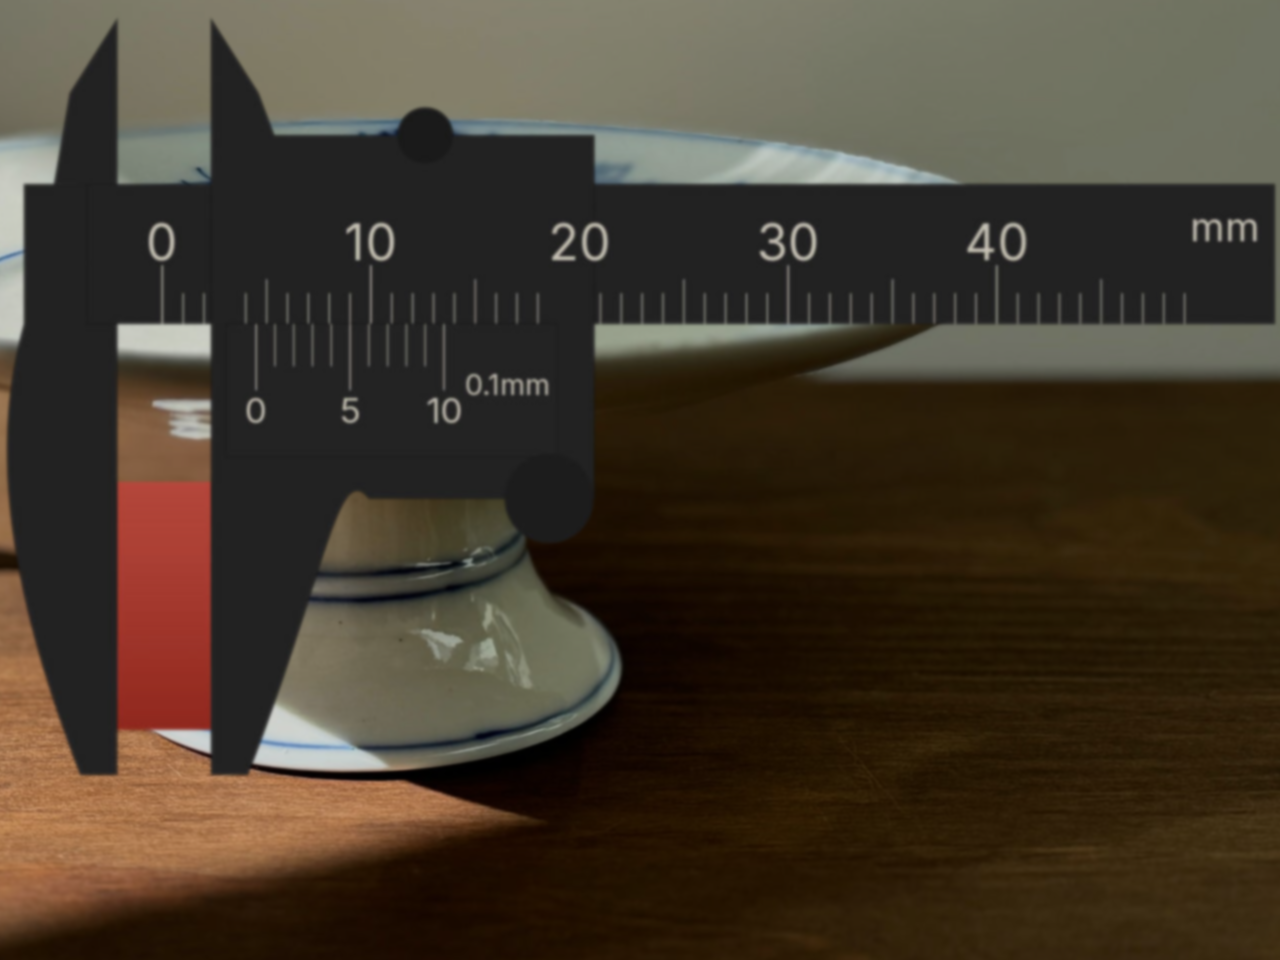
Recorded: 4.5 mm
